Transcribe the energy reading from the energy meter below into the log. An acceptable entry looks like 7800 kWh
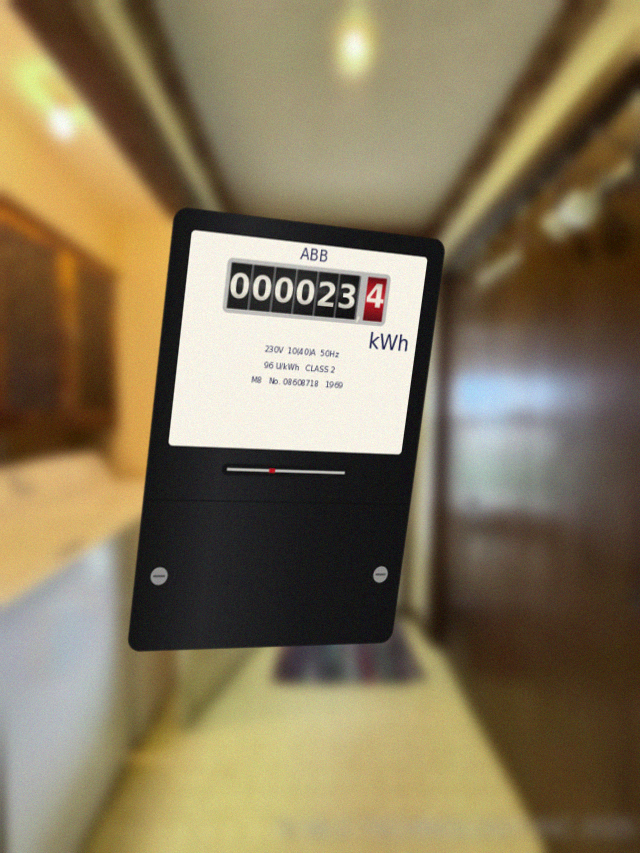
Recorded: 23.4 kWh
